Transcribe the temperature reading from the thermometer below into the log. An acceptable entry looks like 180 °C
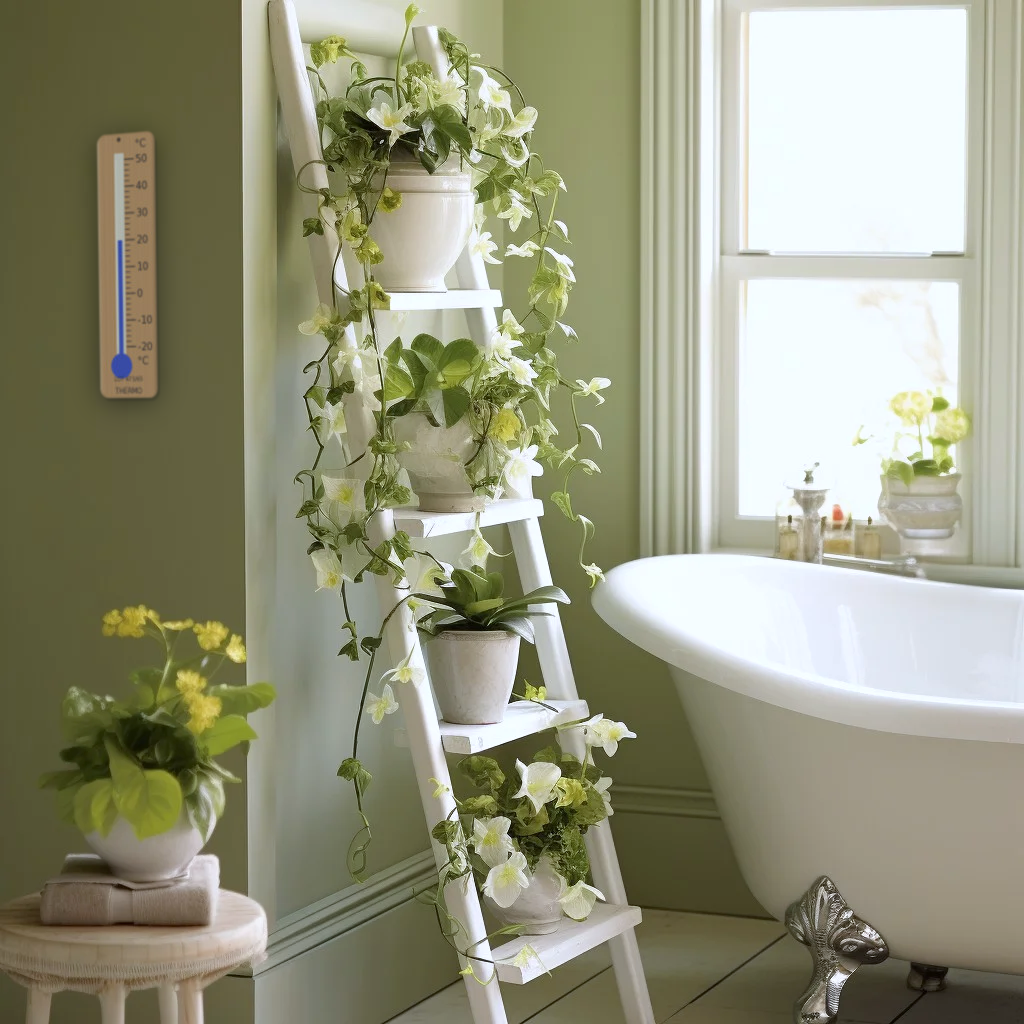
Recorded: 20 °C
